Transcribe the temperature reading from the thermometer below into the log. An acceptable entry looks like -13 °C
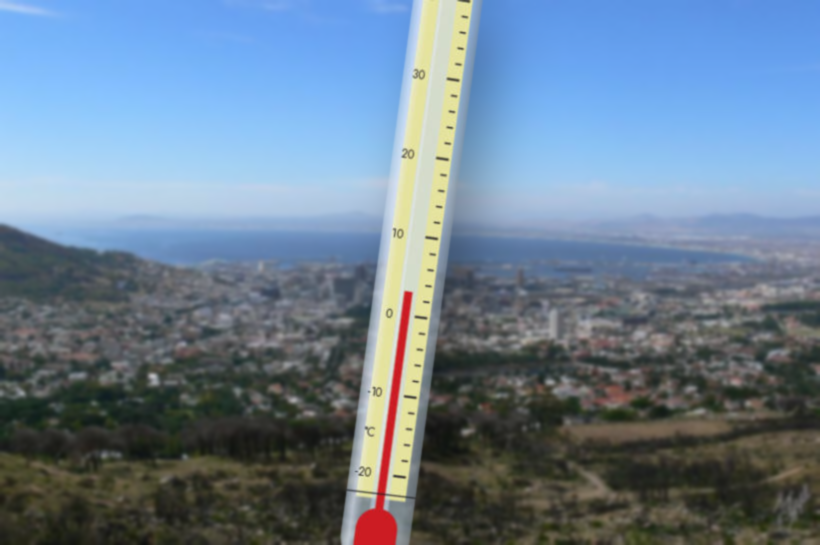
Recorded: 3 °C
